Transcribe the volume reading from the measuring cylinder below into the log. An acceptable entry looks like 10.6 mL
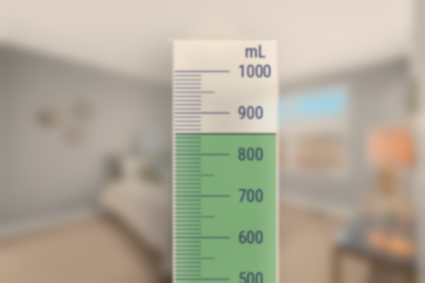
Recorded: 850 mL
